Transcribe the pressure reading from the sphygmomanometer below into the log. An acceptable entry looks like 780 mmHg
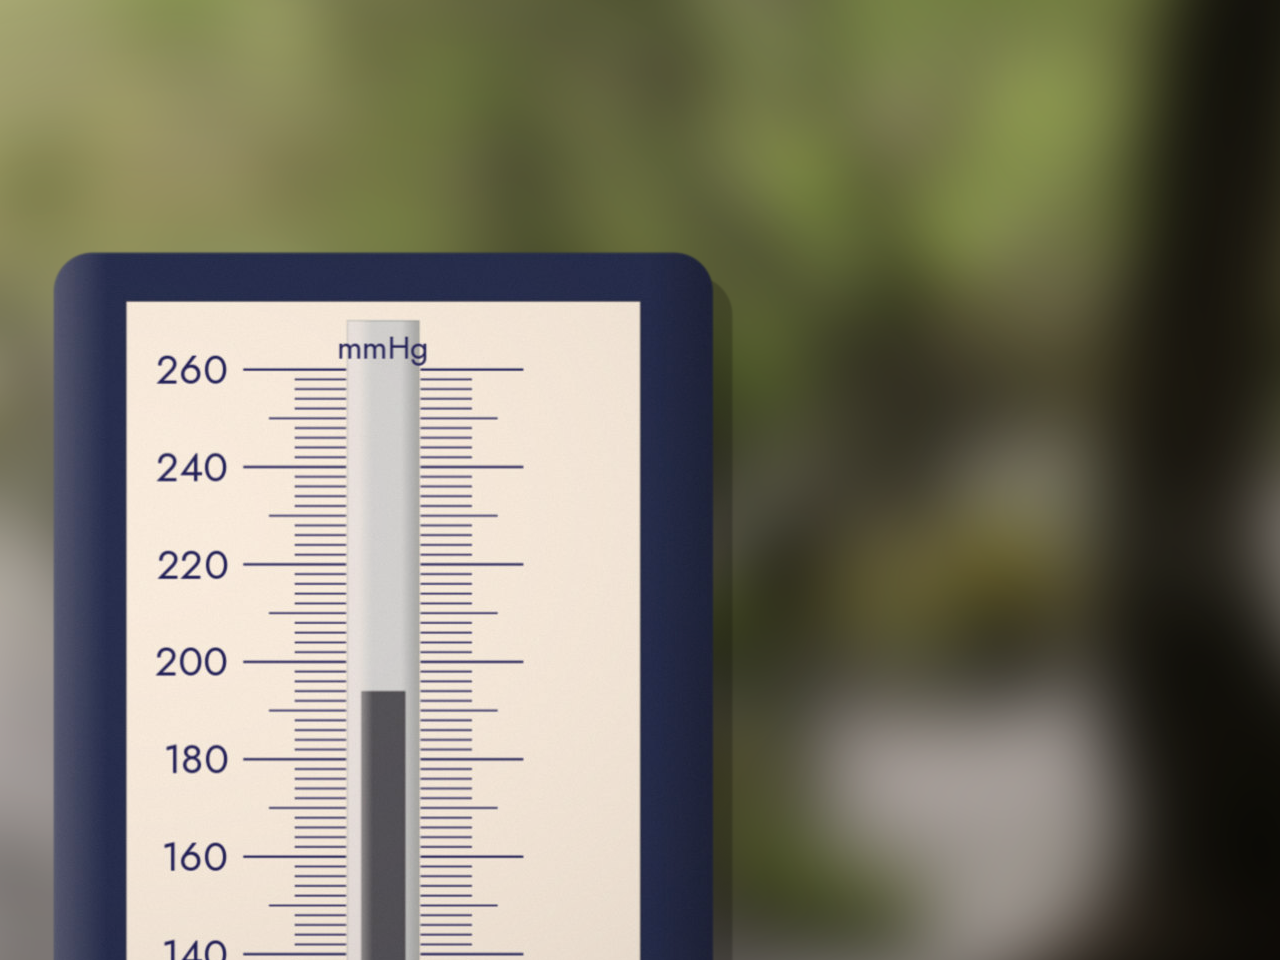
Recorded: 194 mmHg
